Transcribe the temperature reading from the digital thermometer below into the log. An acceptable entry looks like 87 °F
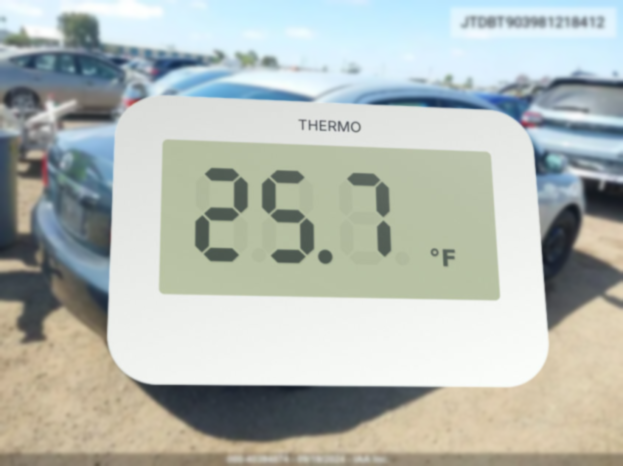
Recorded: 25.7 °F
